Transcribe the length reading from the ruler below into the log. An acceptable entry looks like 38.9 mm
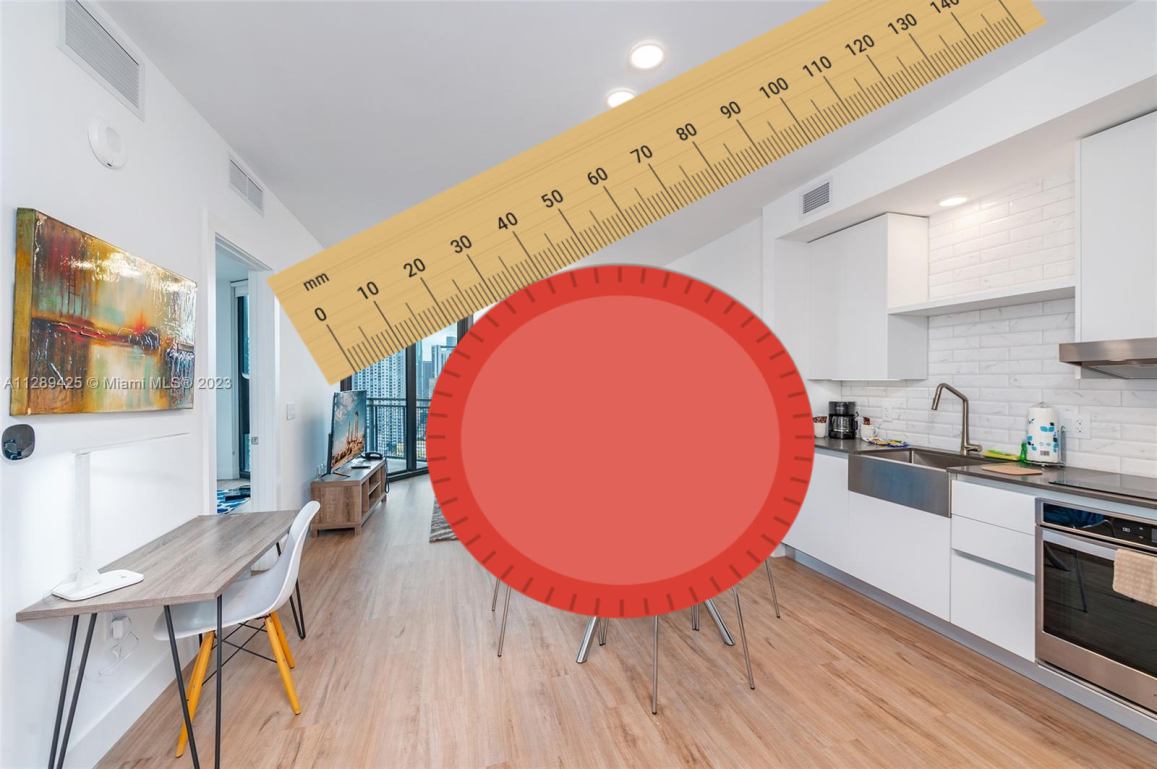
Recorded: 72 mm
